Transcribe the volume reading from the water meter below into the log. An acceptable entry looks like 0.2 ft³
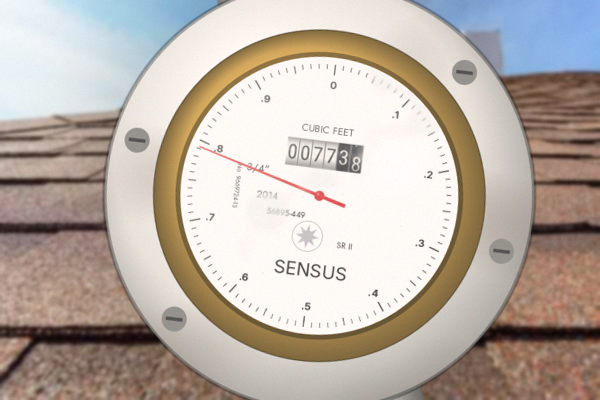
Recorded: 7737.79 ft³
